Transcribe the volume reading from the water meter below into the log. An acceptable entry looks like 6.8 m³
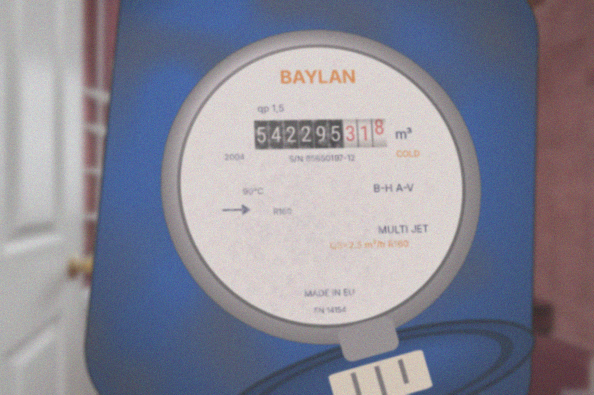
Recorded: 542295.318 m³
